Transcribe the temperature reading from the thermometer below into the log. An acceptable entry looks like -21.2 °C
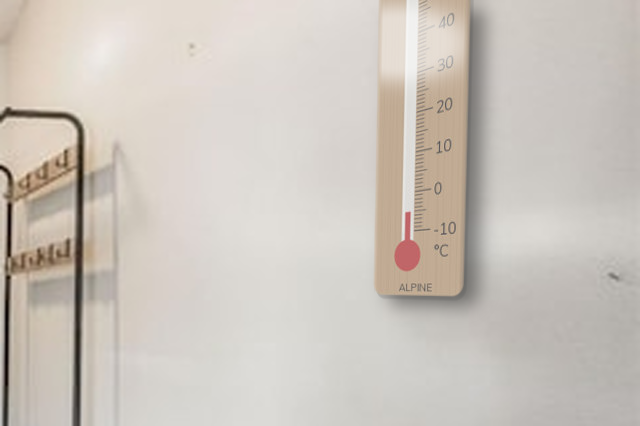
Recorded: -5 °C
